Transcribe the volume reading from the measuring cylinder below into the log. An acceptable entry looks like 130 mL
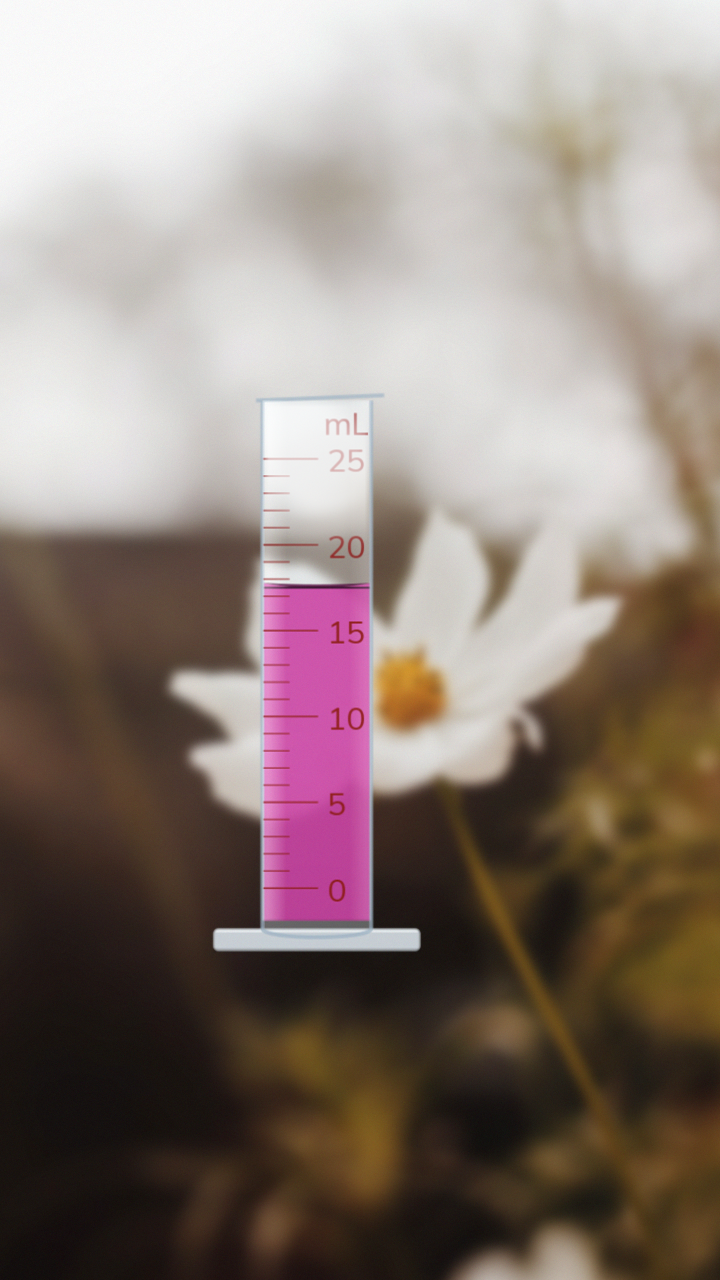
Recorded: 17.5 mL
